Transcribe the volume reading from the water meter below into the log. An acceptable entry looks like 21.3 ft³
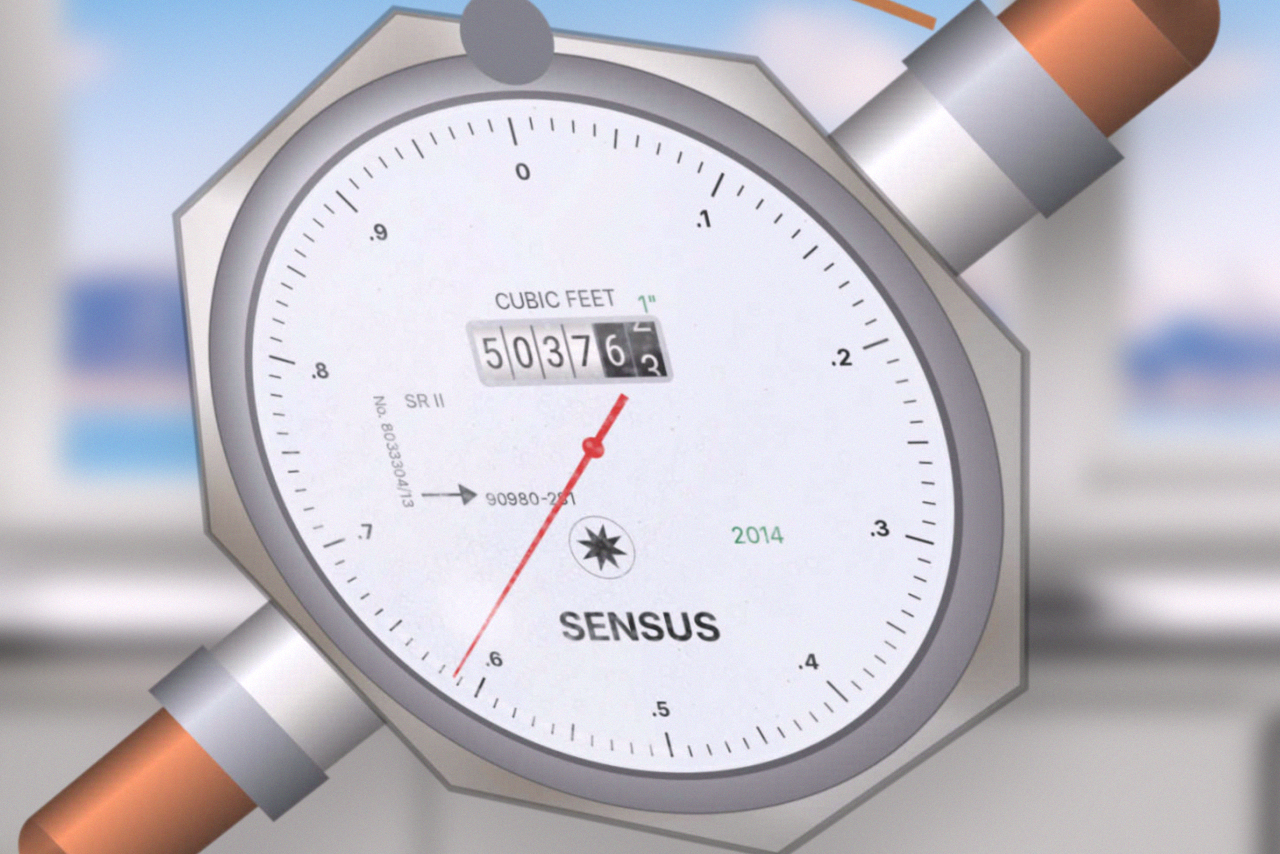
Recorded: 503762.61 ft³
